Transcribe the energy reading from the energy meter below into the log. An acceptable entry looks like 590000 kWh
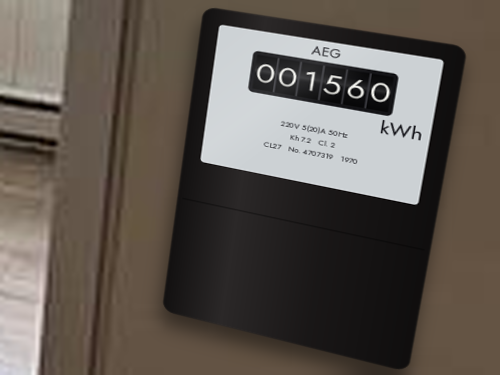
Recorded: 1560 kWh
